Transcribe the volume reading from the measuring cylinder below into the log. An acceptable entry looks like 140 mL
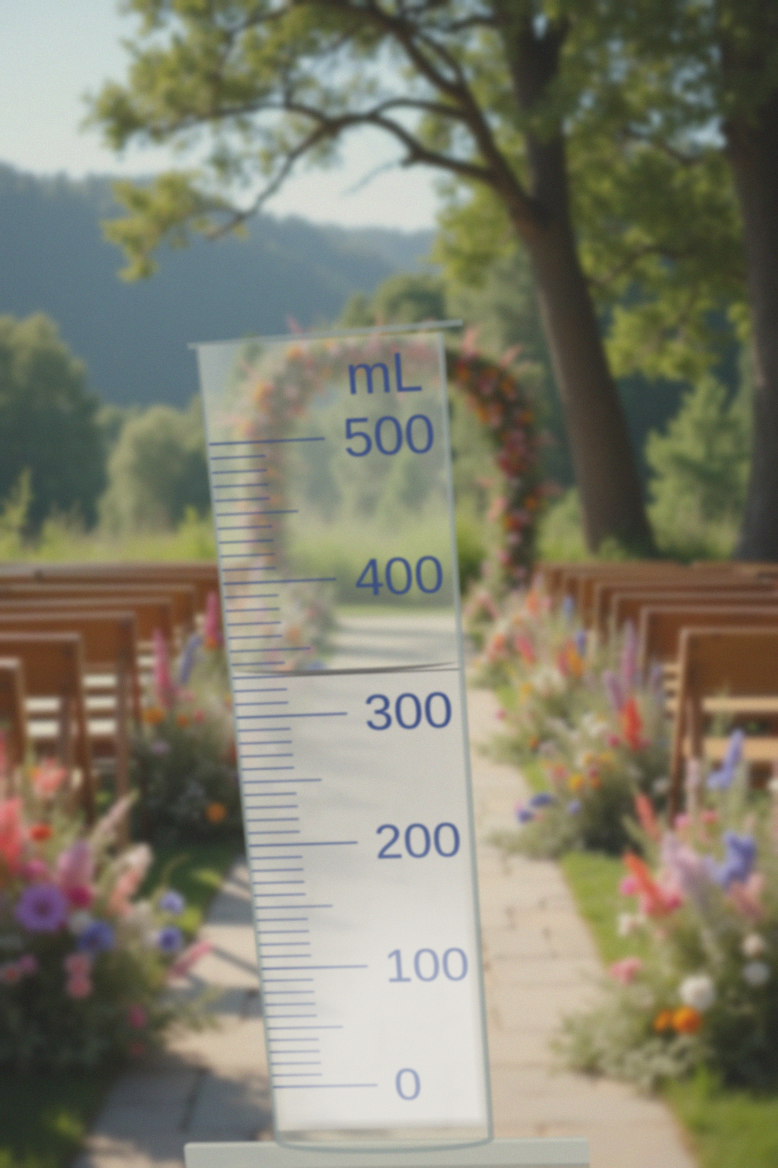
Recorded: 330 mL
